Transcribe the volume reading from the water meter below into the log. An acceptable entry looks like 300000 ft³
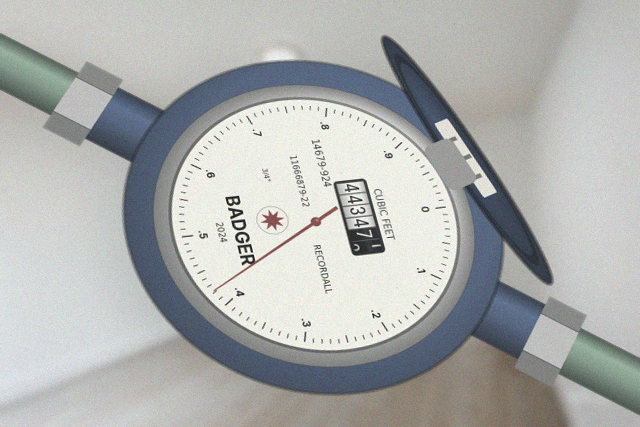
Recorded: 443471.42 ft³
